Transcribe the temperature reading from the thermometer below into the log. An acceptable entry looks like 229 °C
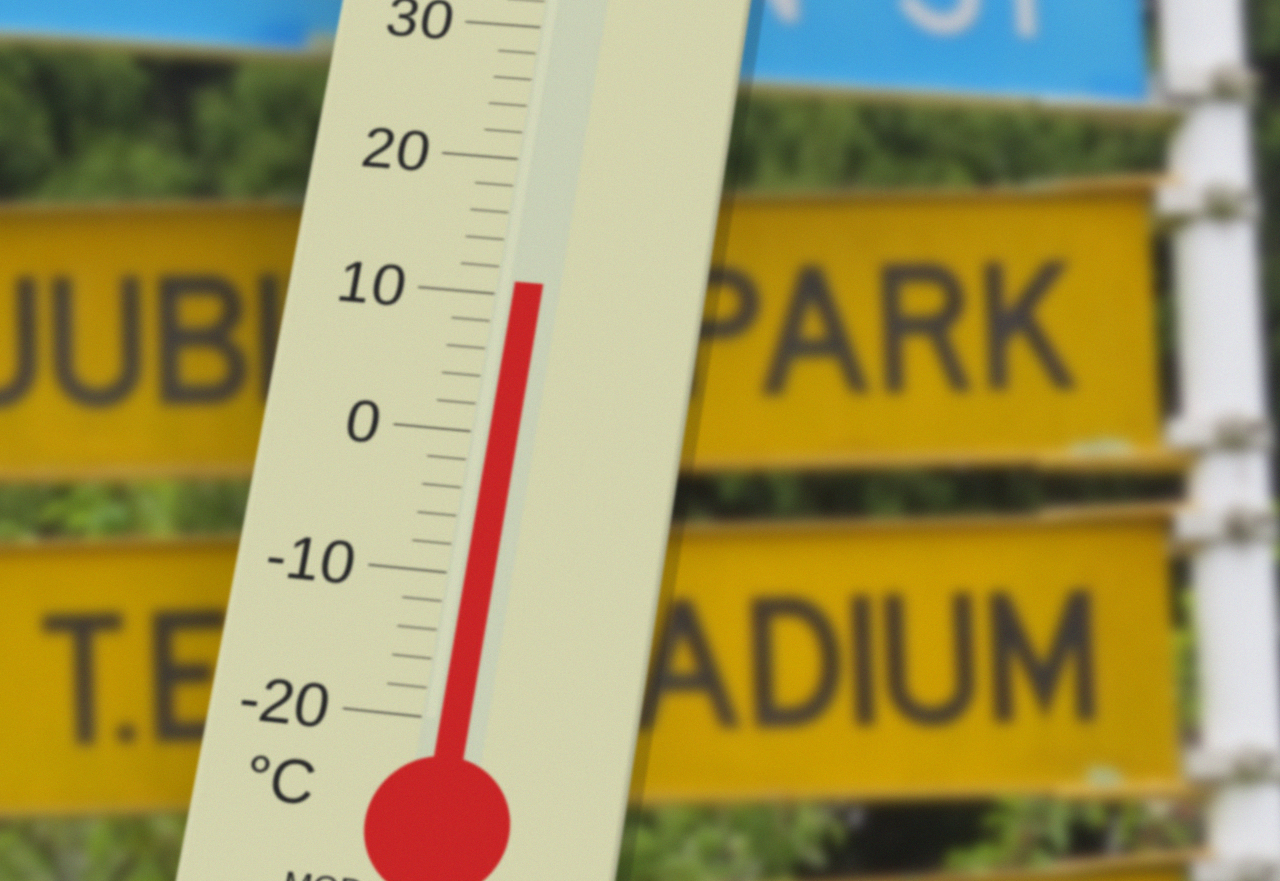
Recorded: 11 °C
